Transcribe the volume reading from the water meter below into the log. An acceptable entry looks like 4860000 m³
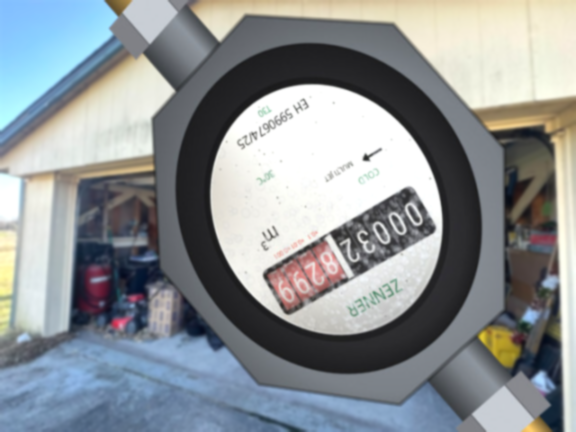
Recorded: 32.8299 m³
